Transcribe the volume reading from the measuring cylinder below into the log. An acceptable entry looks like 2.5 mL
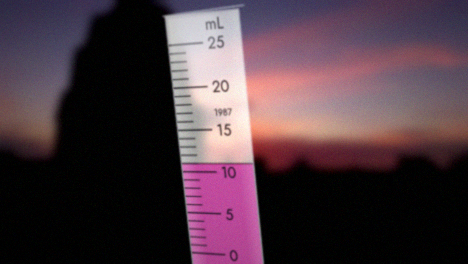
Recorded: 11 mL
